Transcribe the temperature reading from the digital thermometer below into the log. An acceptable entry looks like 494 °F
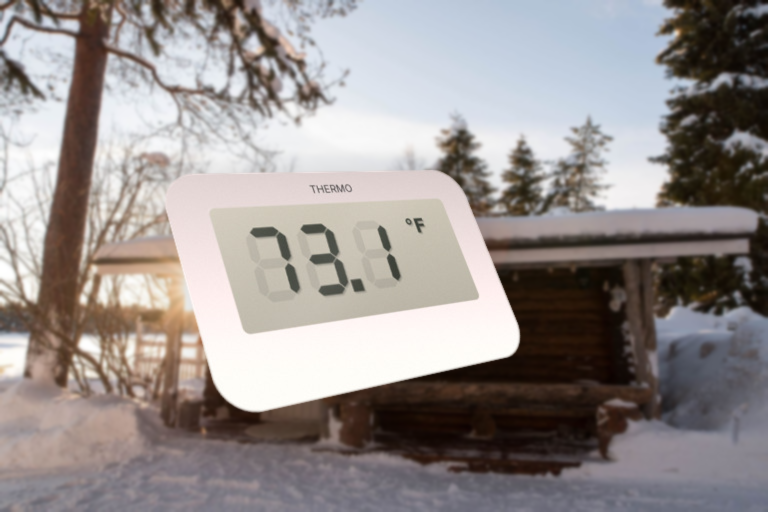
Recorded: 73.1 °F
